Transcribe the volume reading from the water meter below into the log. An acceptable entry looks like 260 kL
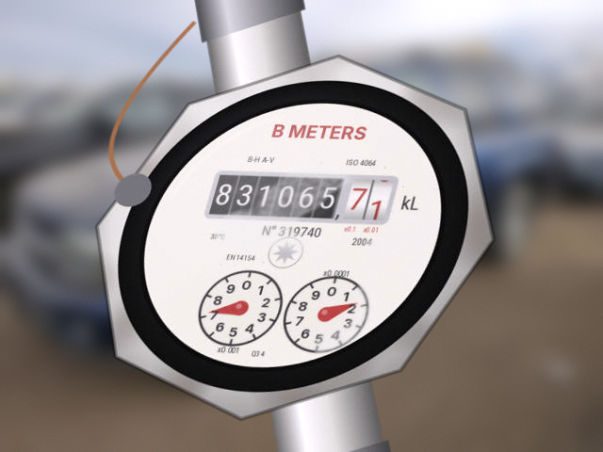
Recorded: 831065.7071 kL
